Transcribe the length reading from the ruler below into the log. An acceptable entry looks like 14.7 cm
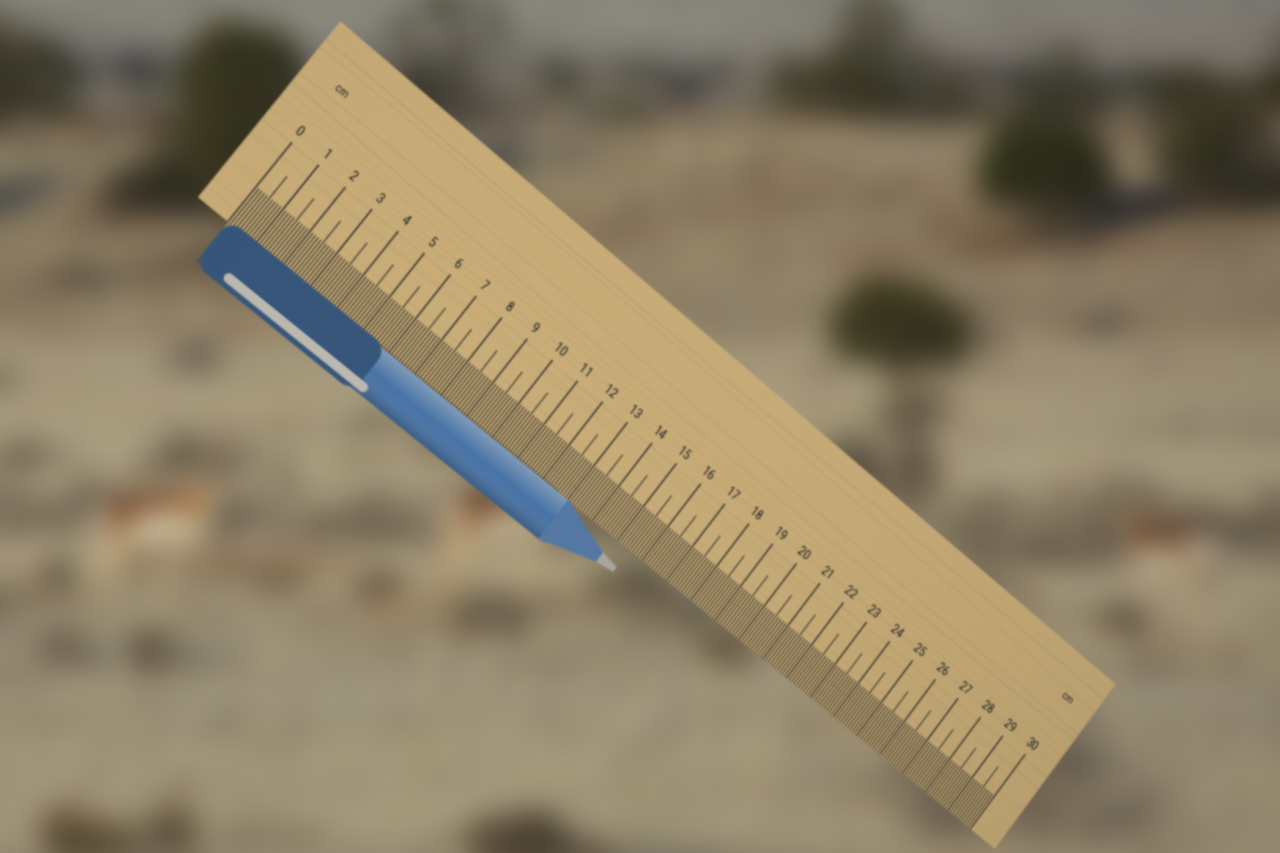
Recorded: 15.5 cm
